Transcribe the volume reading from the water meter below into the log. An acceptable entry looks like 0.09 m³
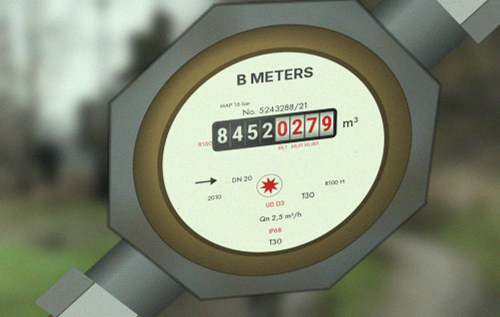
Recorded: 8452.0279 m³
